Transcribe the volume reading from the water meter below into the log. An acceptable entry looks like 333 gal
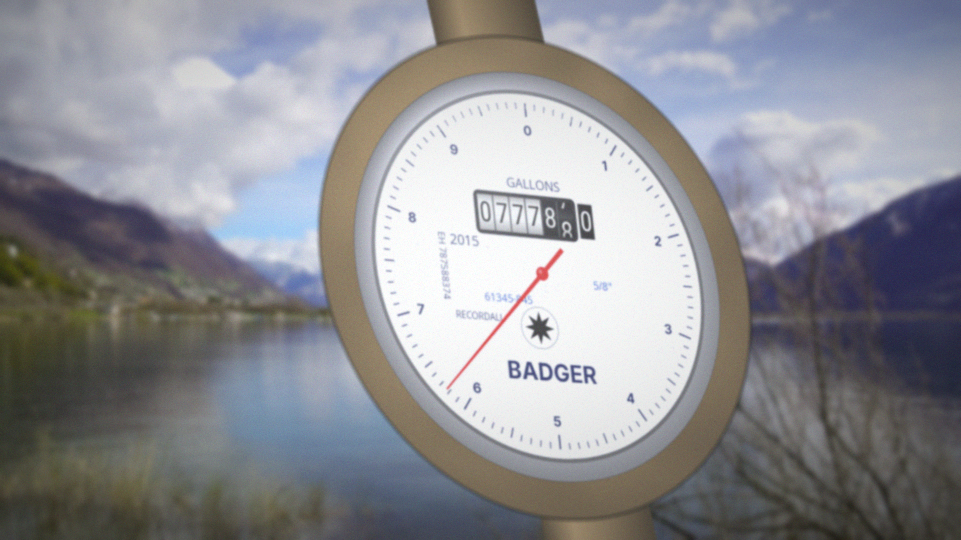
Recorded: 777876.2 gal
